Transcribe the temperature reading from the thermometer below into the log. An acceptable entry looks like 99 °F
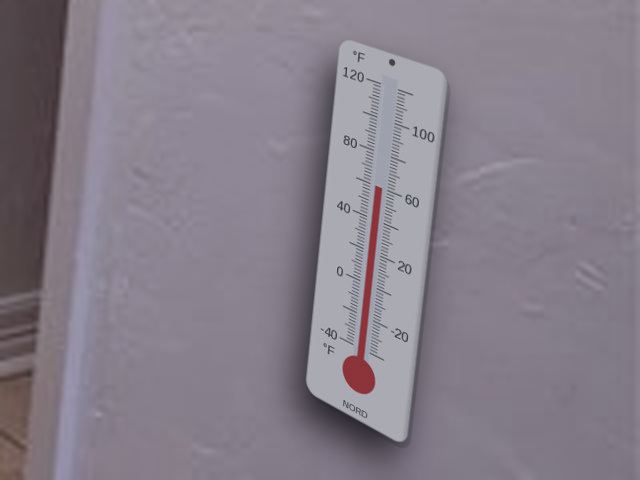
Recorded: 60 °F
